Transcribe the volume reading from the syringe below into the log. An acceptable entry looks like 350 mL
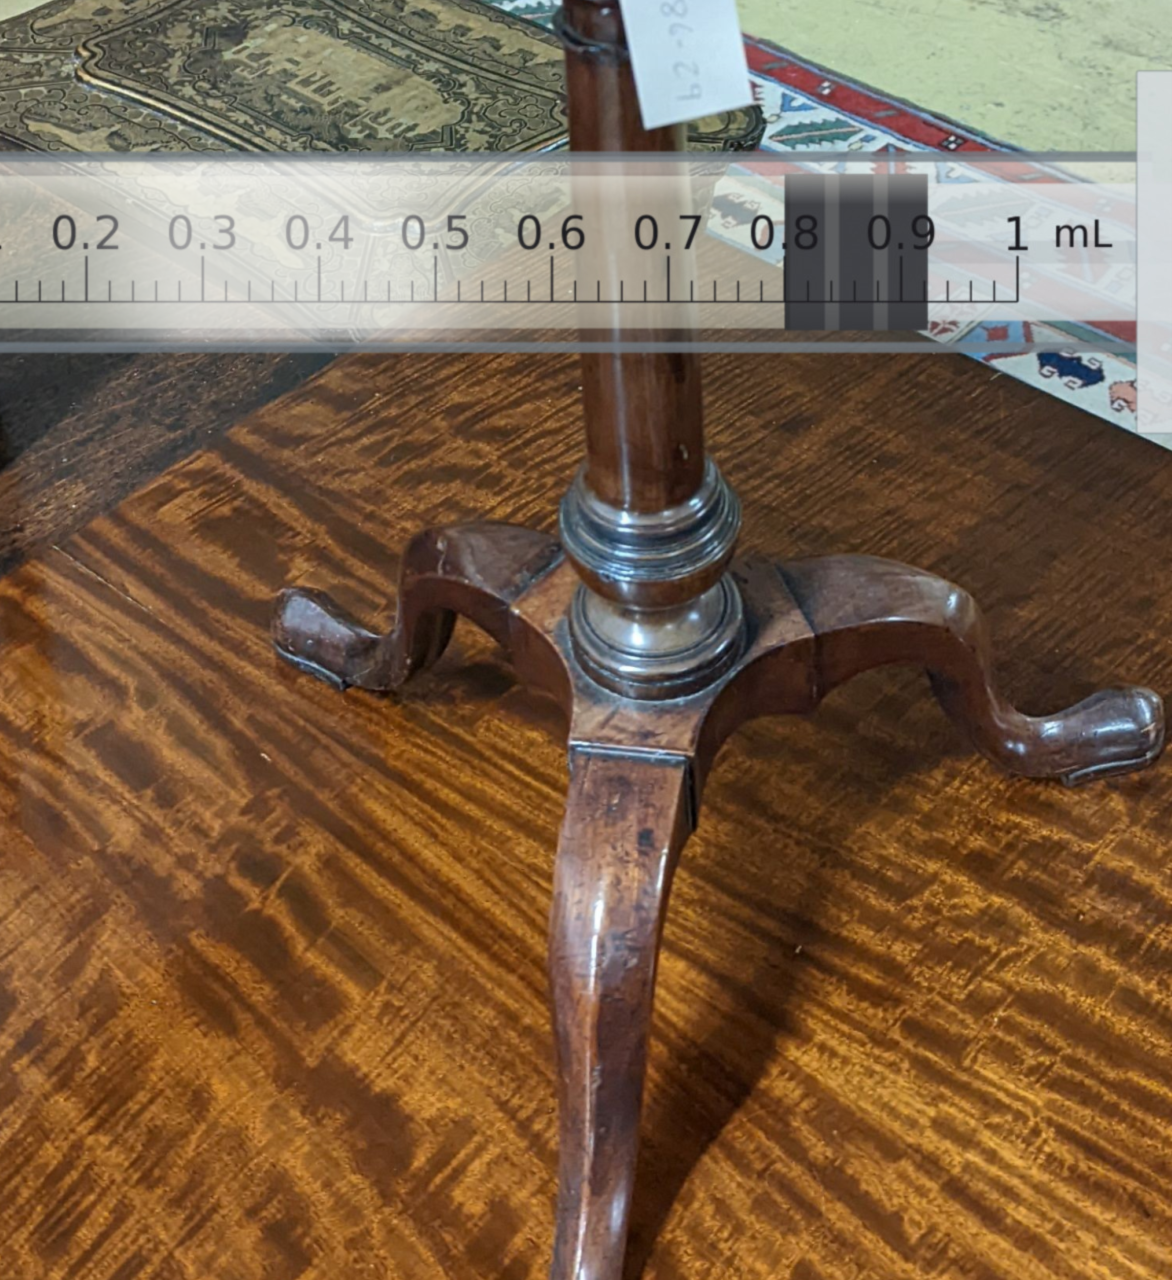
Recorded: 0.8 mL
